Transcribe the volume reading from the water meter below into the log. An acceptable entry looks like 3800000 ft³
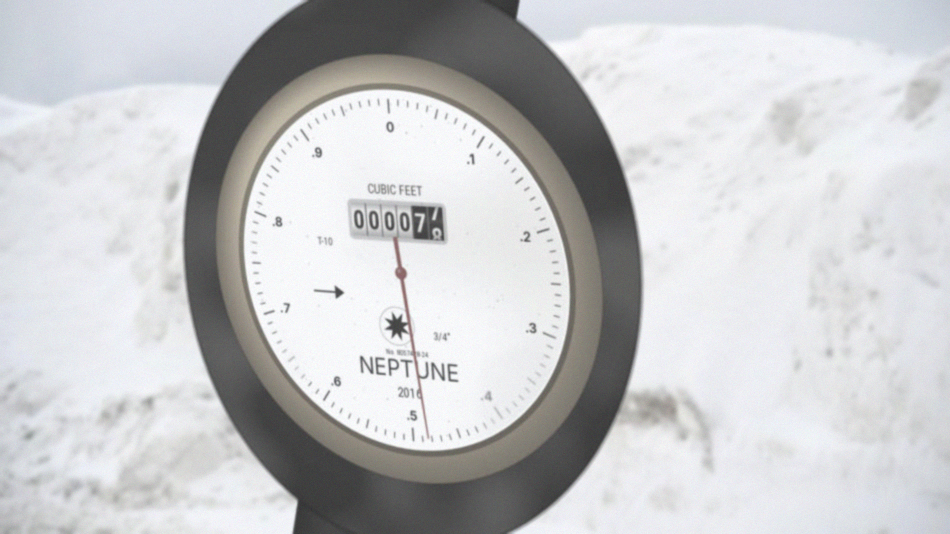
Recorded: 77.48 ft³
